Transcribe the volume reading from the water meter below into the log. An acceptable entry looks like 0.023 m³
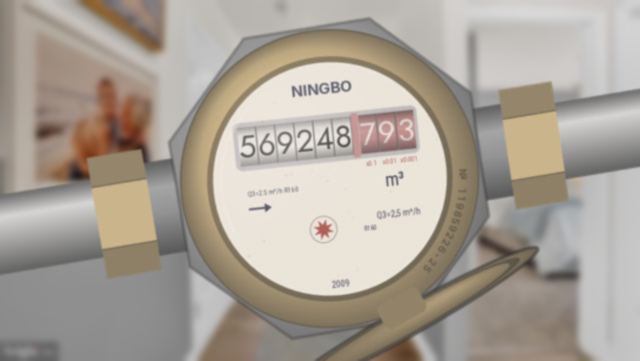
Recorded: 569248.793 m³
